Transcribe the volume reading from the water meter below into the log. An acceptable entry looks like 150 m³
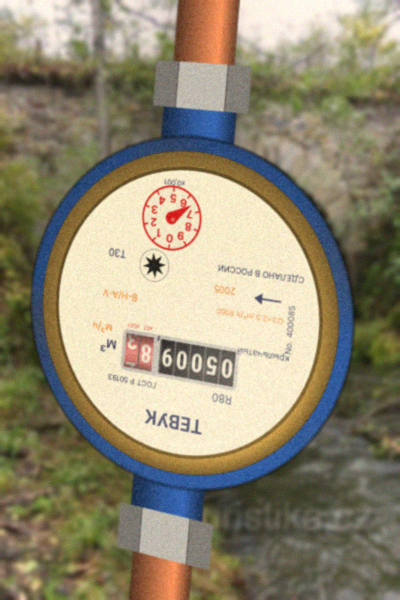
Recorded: 5009.826 m³
